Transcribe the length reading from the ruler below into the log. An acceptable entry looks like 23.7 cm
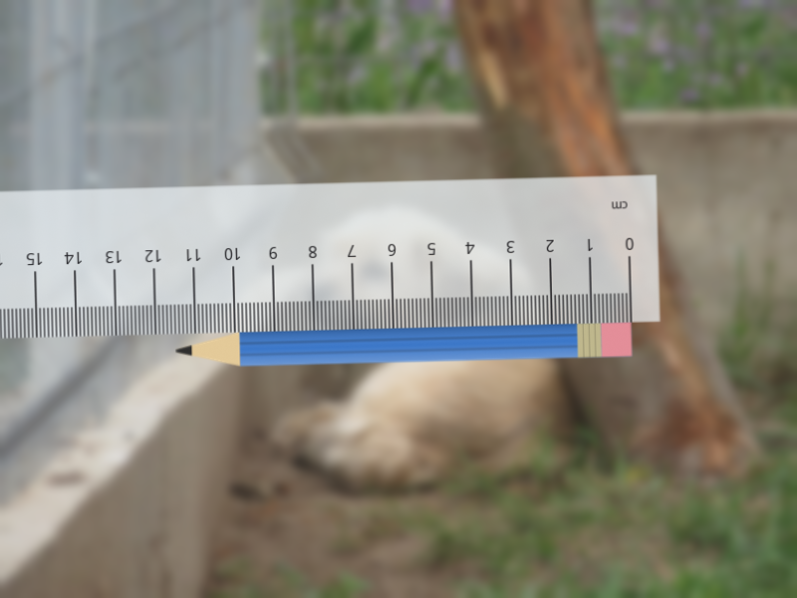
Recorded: 11.5 cm
